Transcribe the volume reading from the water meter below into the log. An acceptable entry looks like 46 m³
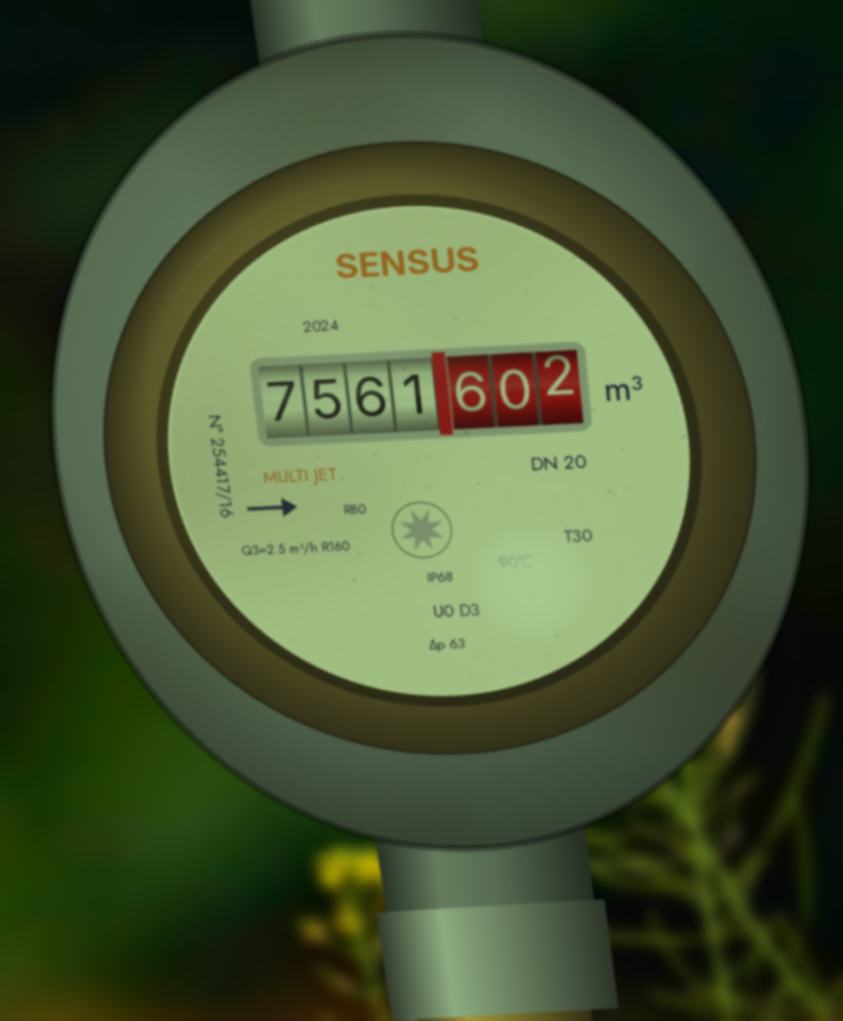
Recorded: 7561.602 m³
